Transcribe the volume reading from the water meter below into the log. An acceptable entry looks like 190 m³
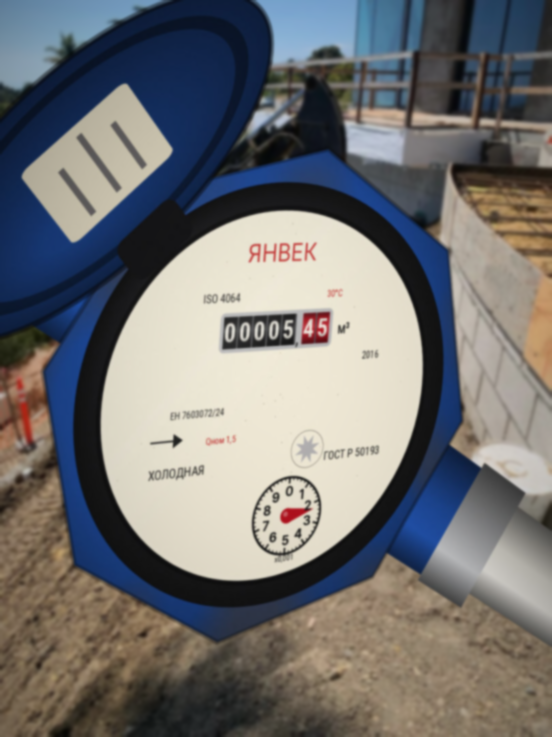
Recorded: 5.452 m³
